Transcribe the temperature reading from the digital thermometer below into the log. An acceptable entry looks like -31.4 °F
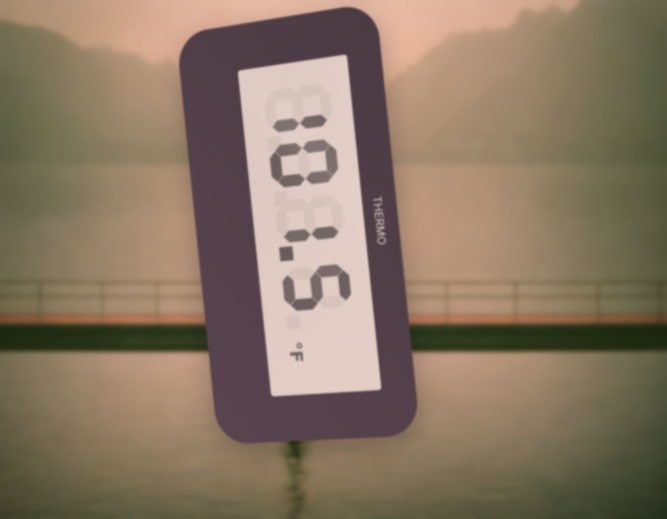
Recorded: 101.5 °F
